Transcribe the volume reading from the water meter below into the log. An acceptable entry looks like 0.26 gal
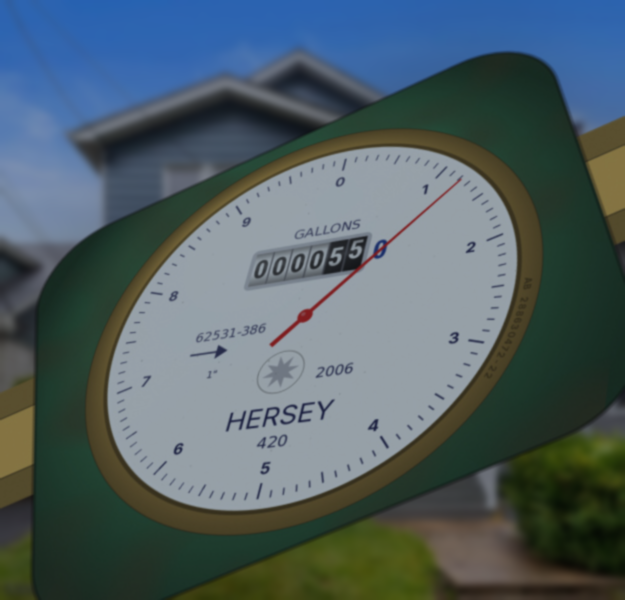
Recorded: 551.2 gal
